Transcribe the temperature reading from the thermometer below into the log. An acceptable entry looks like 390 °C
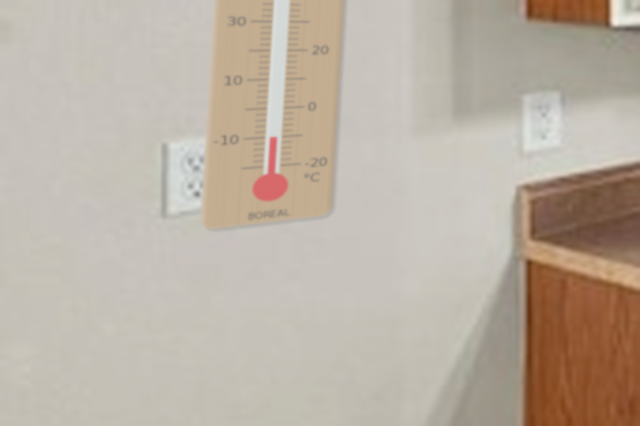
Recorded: -10 °C
